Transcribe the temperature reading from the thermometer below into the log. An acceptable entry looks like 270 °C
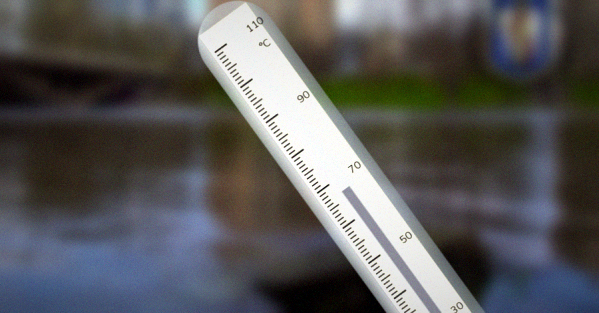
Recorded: 67 °C
